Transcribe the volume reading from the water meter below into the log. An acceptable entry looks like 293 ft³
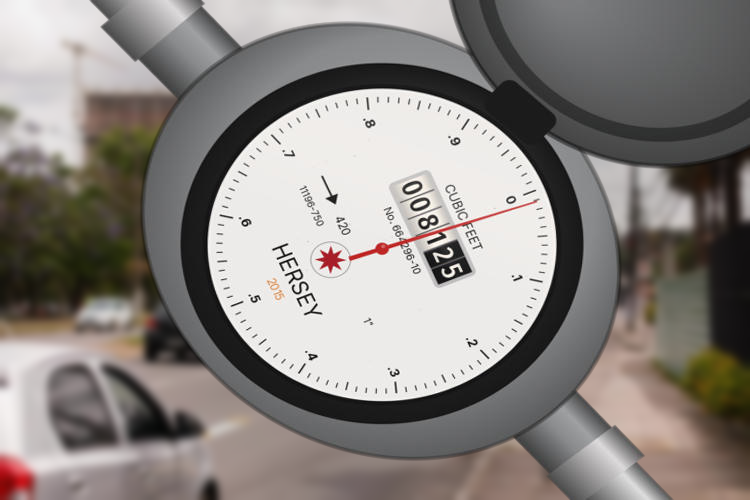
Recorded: 8125.01 ft³
